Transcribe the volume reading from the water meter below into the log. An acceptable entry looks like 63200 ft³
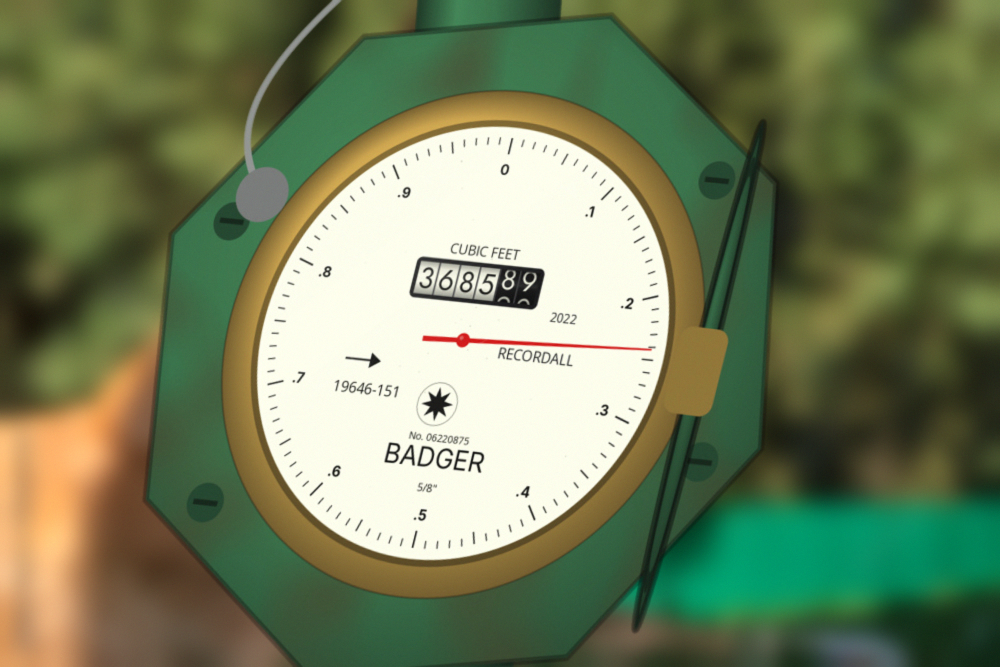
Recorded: 368589.24 ft³
